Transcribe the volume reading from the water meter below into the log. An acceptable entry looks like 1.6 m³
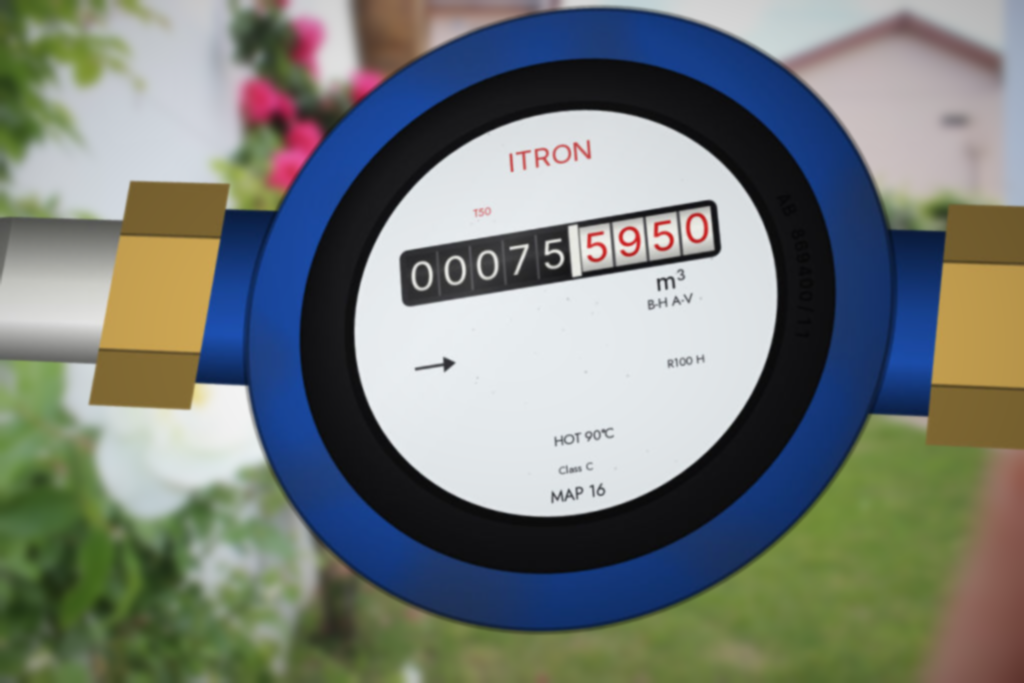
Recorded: 75.5950 m³
